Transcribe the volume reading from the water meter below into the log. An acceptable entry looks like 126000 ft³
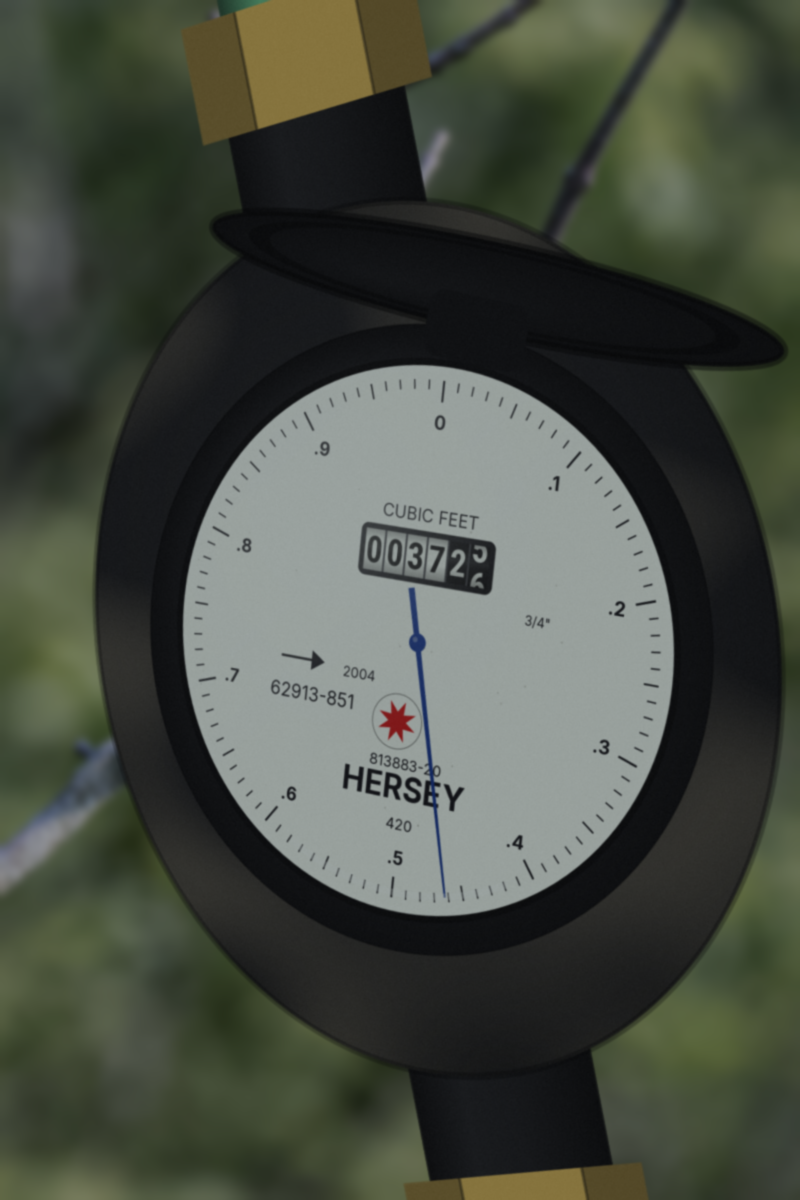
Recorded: 3725.46 ft³
